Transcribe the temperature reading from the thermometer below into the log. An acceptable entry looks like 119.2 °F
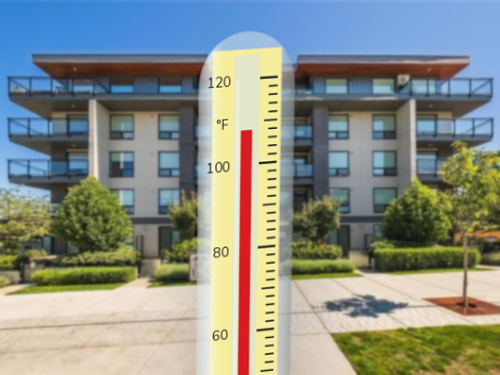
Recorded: 108 °F
